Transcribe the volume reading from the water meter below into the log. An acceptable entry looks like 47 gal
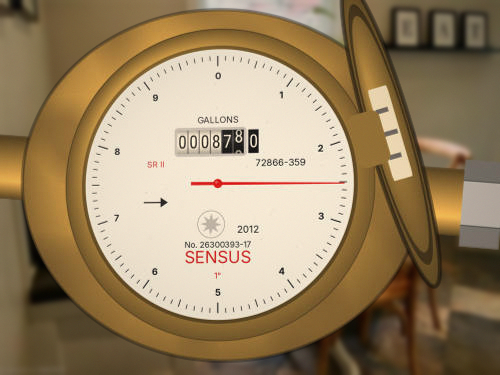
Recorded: 8782.5 gal
